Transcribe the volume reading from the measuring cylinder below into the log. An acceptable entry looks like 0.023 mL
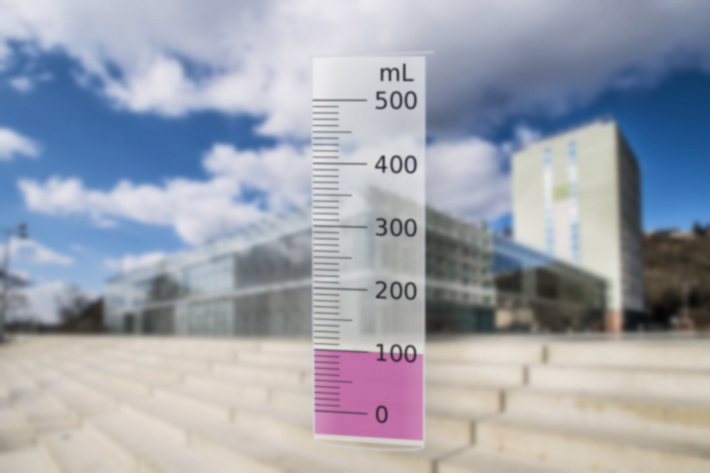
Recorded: 100 mL
